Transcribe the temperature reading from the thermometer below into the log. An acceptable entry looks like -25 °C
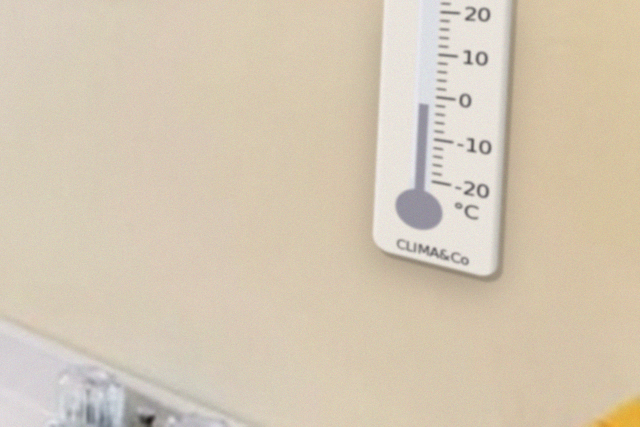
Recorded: -2 °C
